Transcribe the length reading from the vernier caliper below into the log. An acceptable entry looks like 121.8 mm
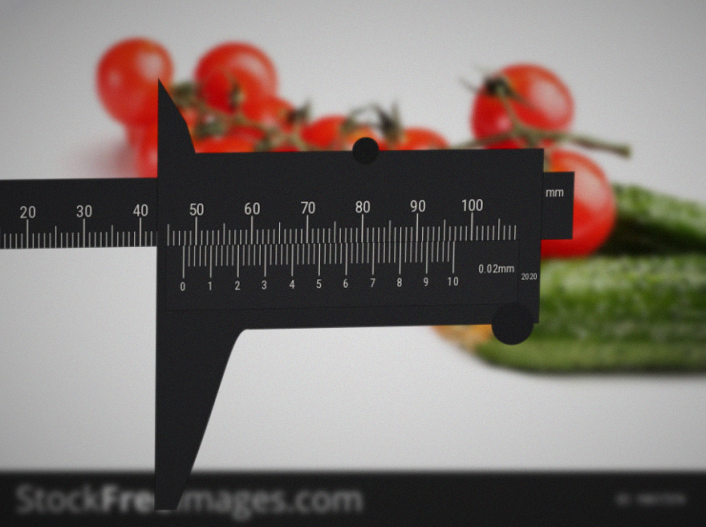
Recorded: 47.8 mm
